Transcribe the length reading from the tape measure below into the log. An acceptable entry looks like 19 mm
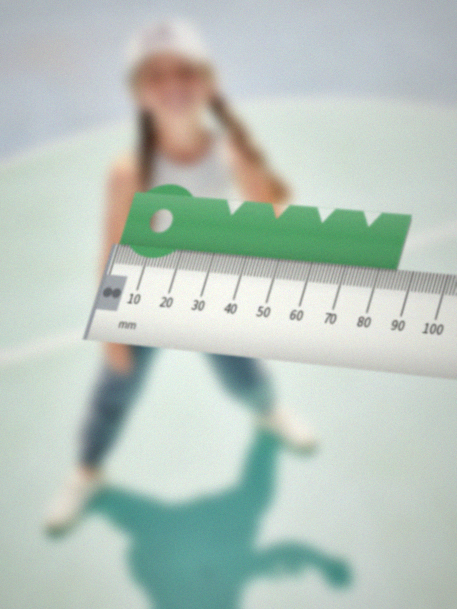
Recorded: 85 mm
